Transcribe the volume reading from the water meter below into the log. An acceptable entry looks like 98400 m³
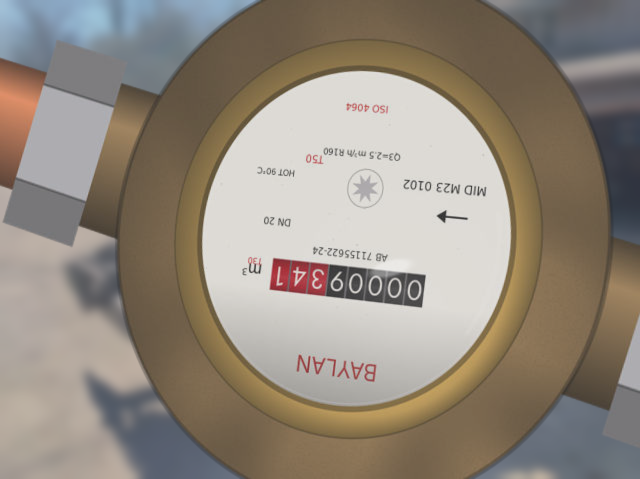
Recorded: 9.341 m³
